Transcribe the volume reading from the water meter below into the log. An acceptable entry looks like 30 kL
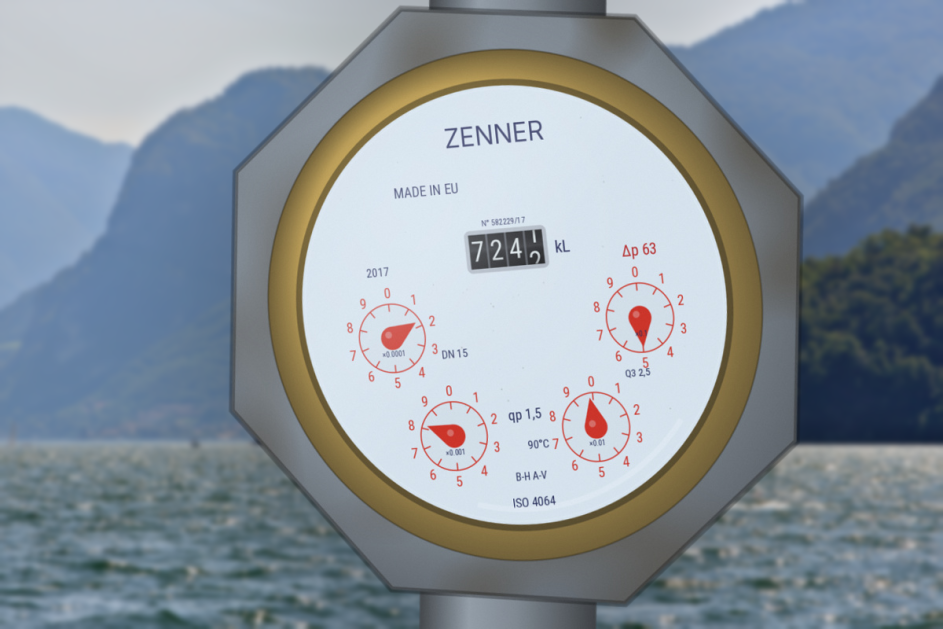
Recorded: 7241.4981 kL
